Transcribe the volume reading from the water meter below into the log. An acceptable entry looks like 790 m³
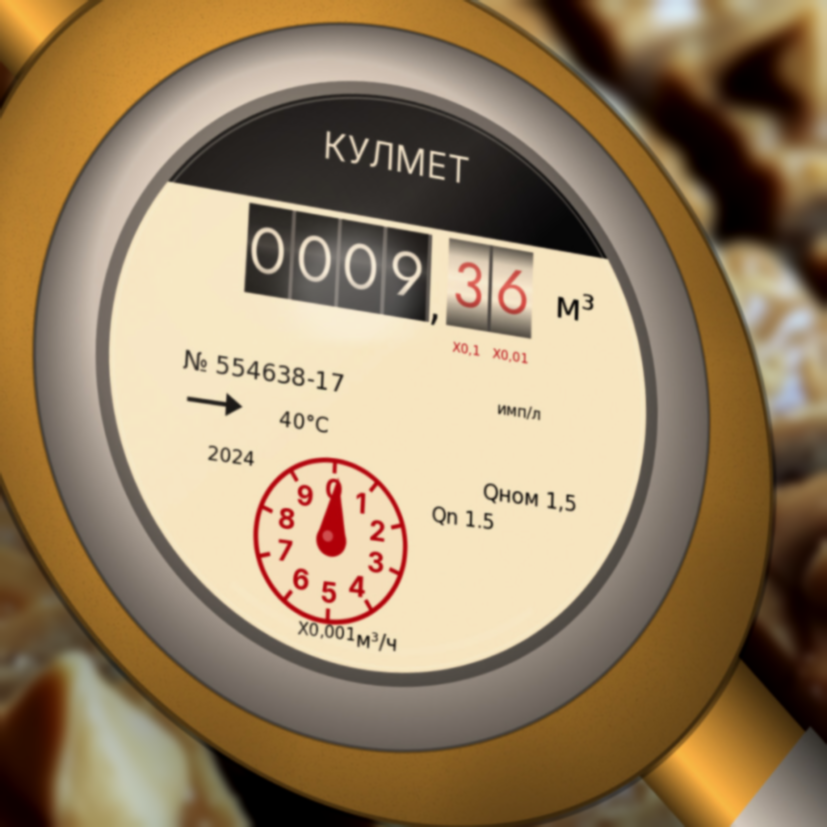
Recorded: 9.360 m³
